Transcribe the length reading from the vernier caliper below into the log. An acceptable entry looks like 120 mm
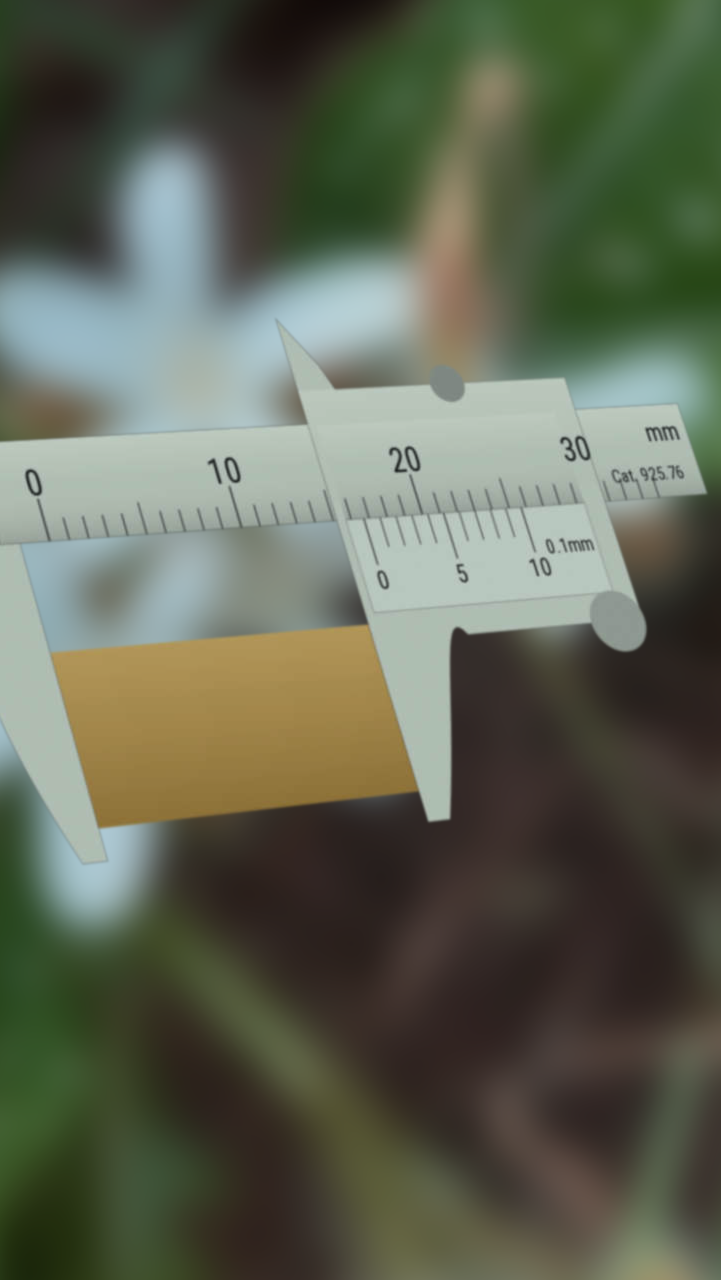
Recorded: 16.7 mm
